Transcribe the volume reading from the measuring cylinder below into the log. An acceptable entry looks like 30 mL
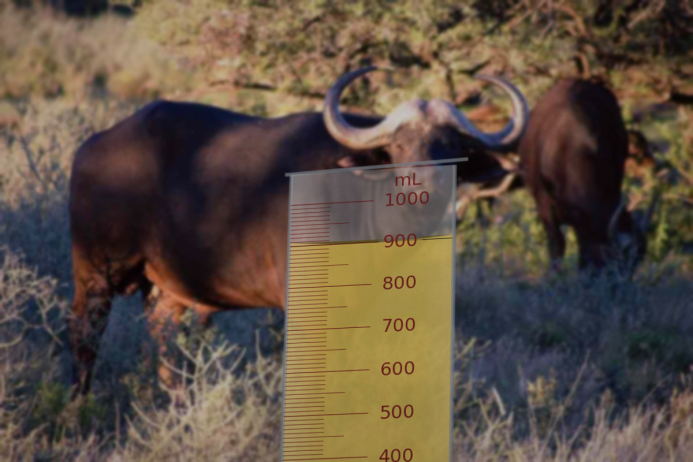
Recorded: 900 mL
